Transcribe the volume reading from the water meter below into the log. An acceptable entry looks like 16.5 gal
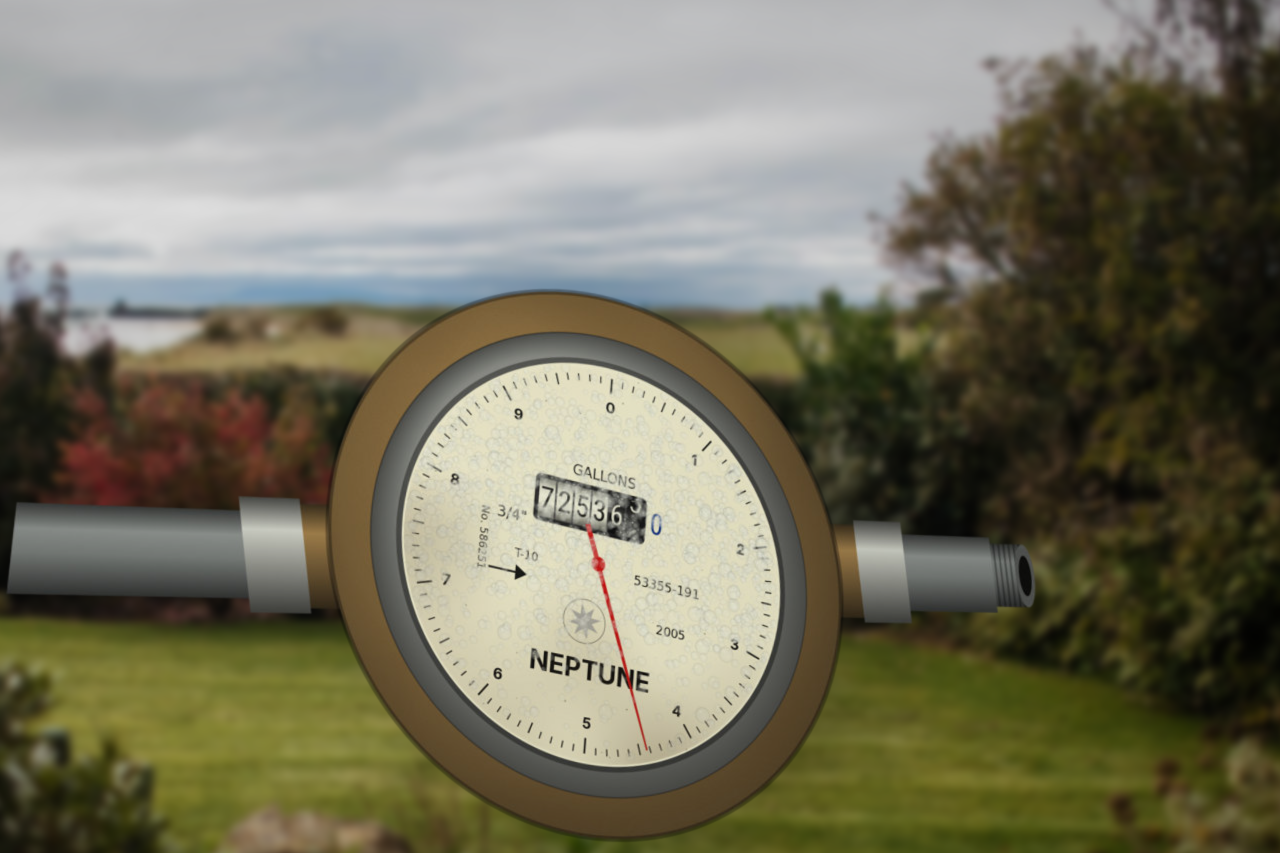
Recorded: 7253654.4 gal
